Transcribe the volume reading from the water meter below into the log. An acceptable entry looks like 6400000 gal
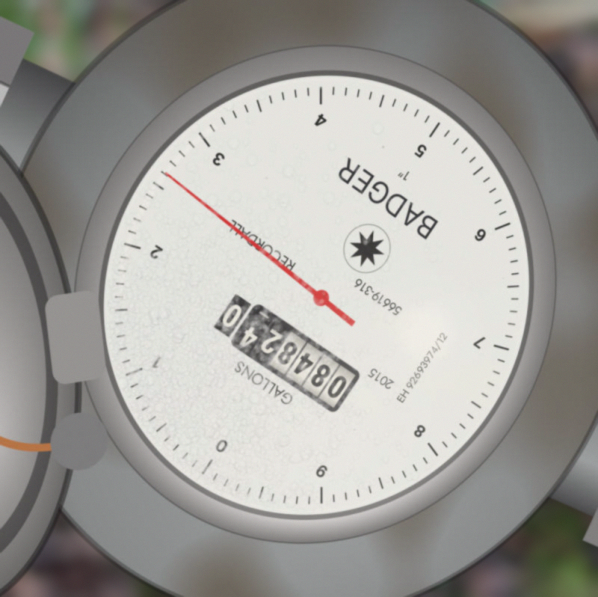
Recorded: 848242.6 gal
